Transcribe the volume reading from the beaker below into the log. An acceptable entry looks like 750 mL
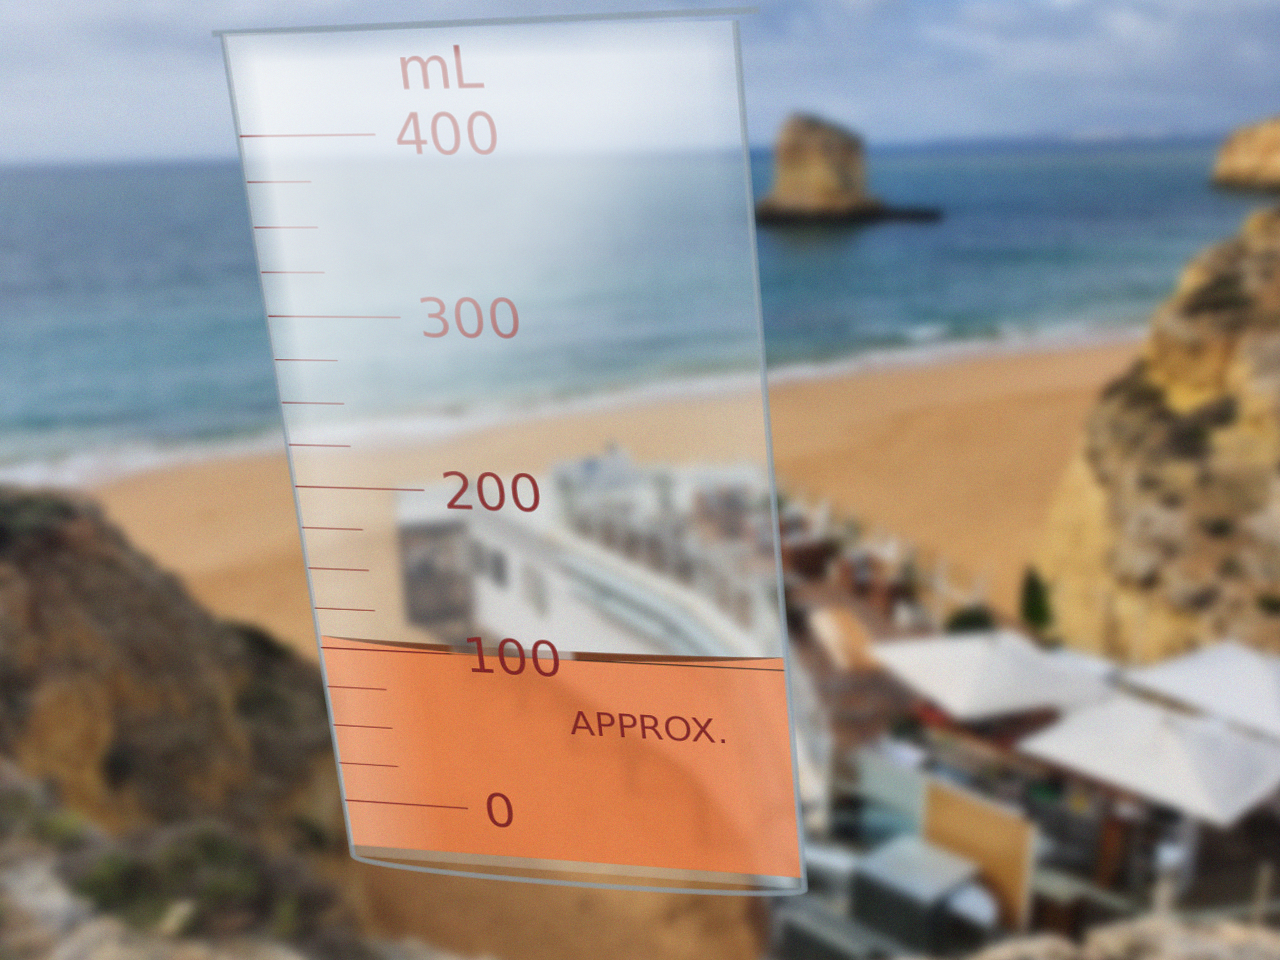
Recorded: 100 mL
